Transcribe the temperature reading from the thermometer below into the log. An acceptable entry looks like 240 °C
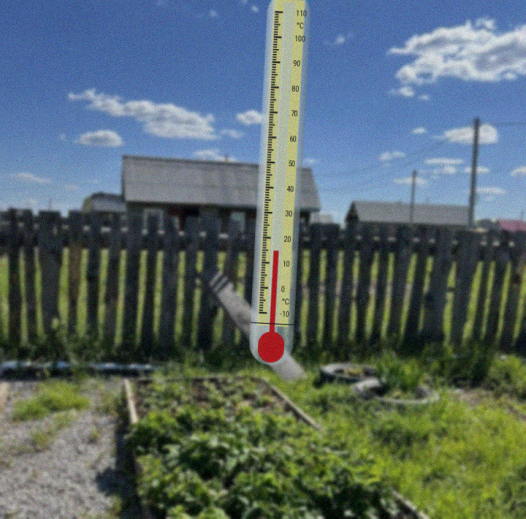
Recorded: 15 °C
